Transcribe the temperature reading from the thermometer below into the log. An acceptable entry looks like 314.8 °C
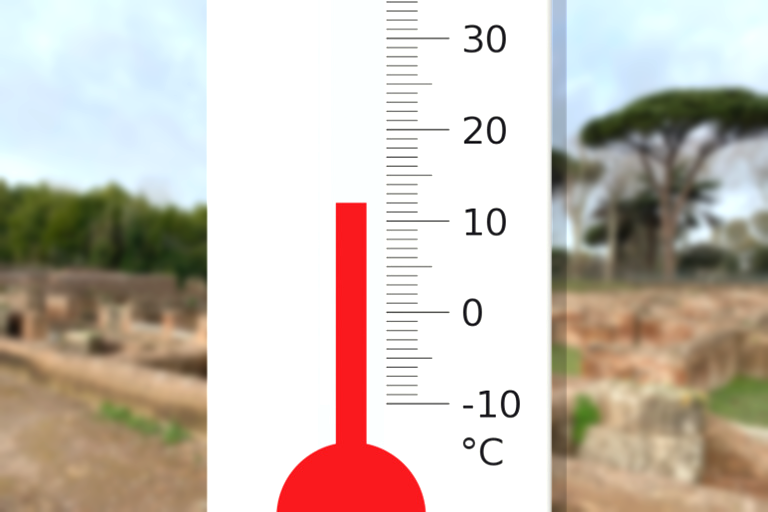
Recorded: 12 °C
